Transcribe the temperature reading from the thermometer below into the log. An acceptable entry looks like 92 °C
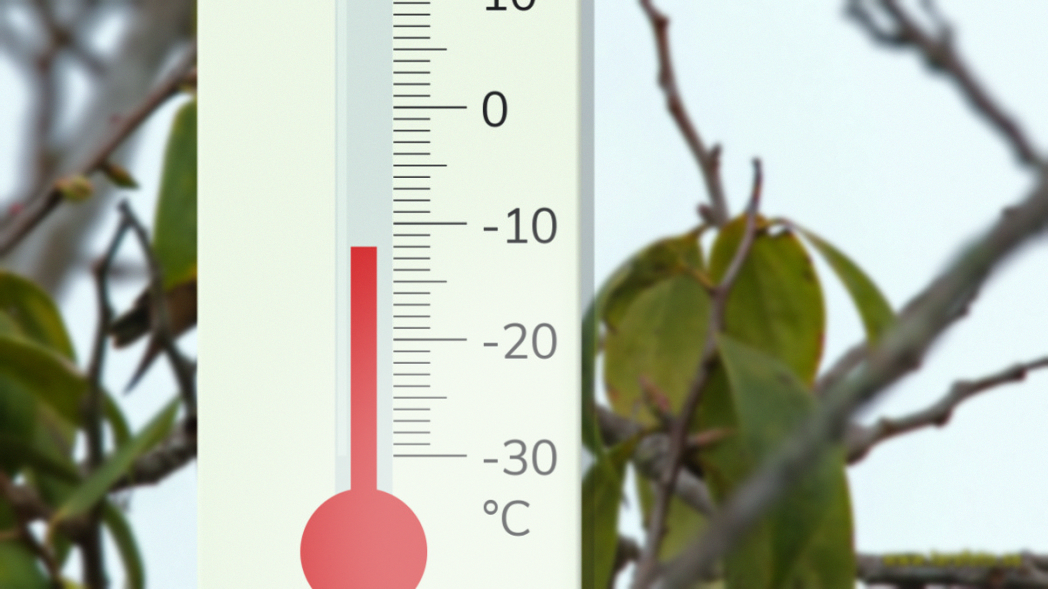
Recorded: -12 °C
